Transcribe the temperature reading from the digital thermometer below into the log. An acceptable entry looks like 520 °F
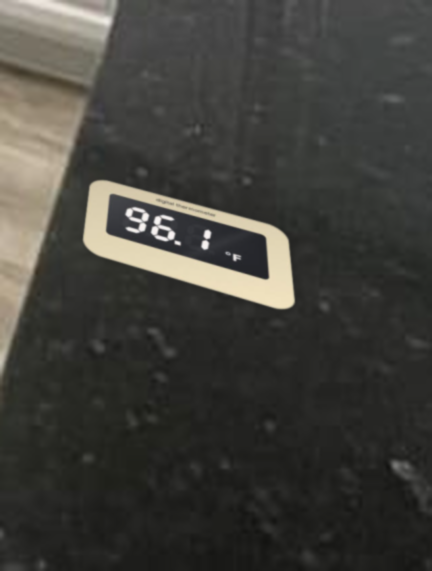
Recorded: 96.1 °F
